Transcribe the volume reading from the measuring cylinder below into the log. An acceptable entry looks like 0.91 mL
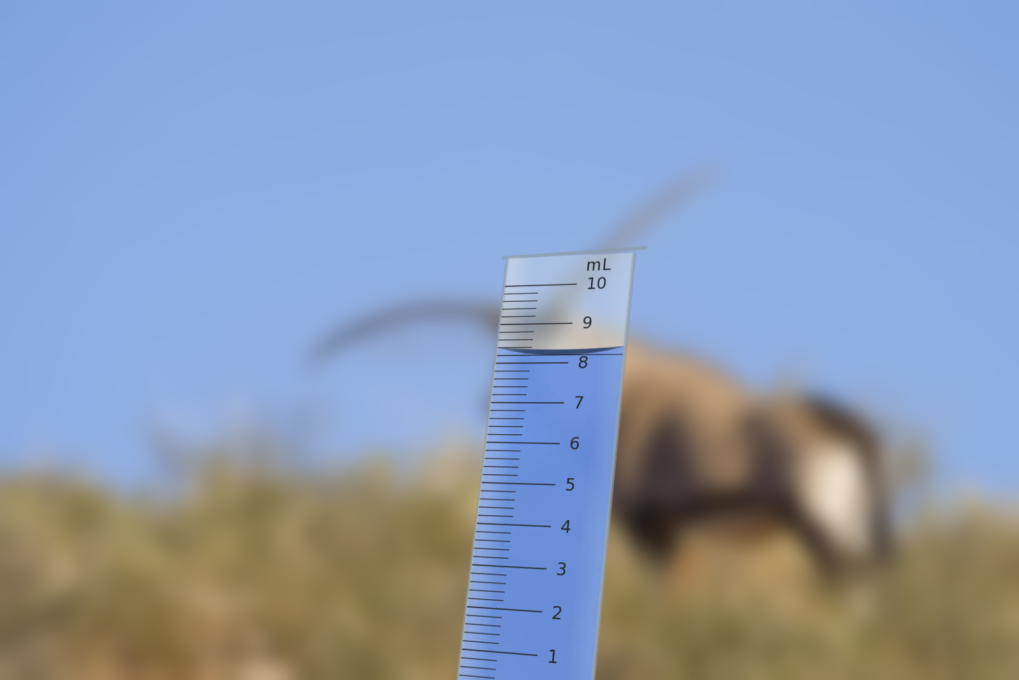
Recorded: 8.2 mL
